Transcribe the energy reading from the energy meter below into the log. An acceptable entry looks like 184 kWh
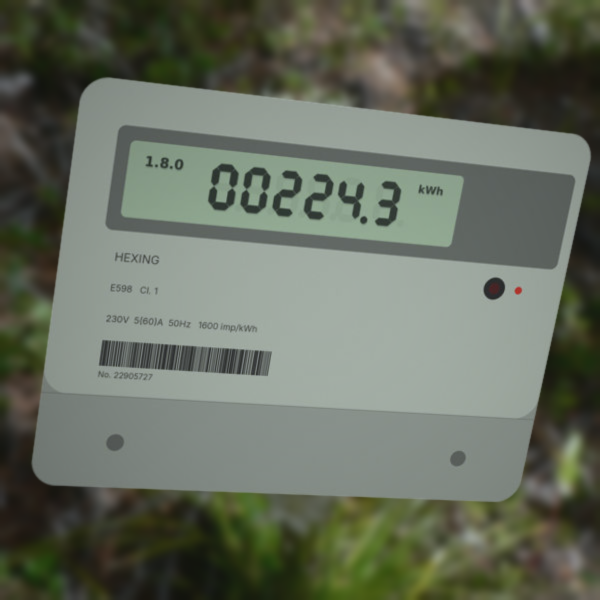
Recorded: 224.3 kWh
